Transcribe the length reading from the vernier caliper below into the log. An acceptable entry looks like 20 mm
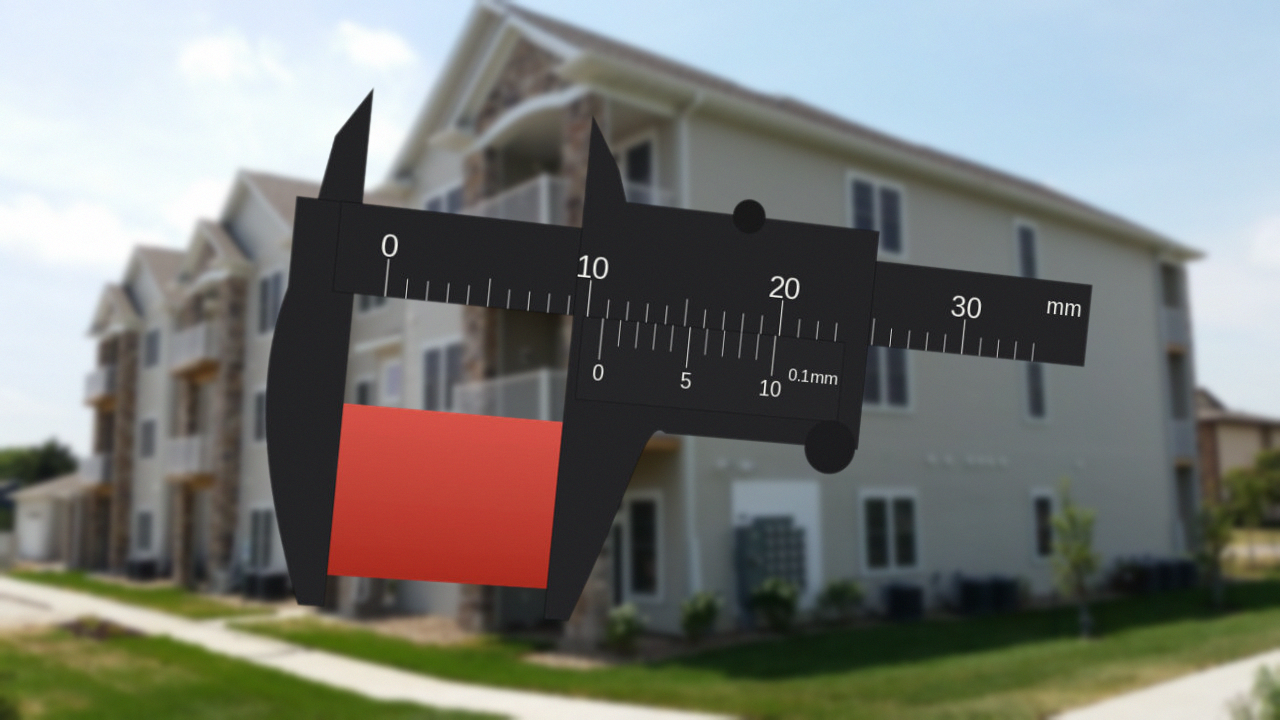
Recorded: 10.8 mm
